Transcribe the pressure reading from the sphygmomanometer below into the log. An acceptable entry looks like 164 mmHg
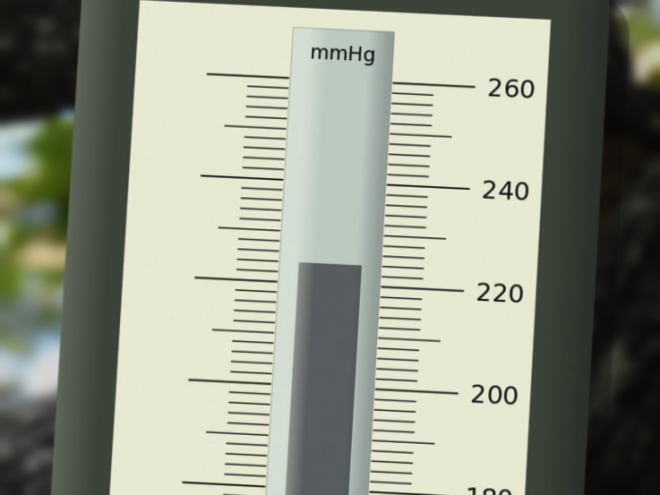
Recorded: 224 mmHg
